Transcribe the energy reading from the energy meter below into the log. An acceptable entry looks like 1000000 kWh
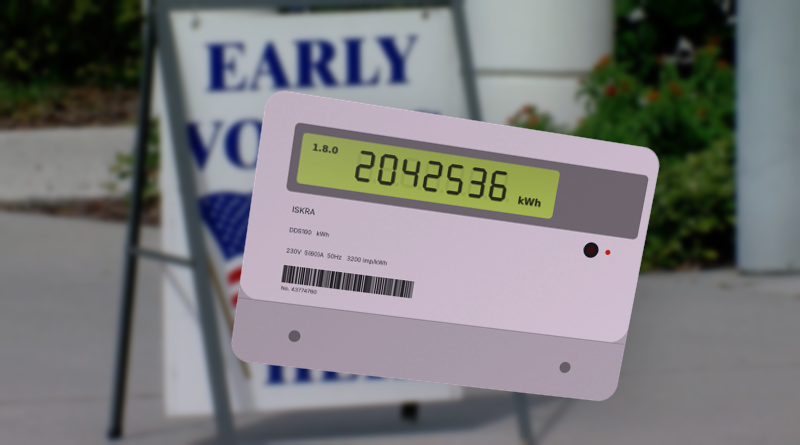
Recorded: 2042536 kWh
